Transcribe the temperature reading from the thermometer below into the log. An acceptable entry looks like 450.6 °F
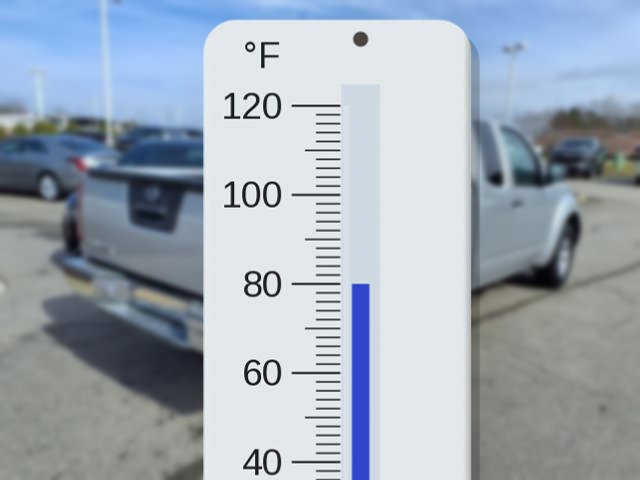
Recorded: 80 °F
